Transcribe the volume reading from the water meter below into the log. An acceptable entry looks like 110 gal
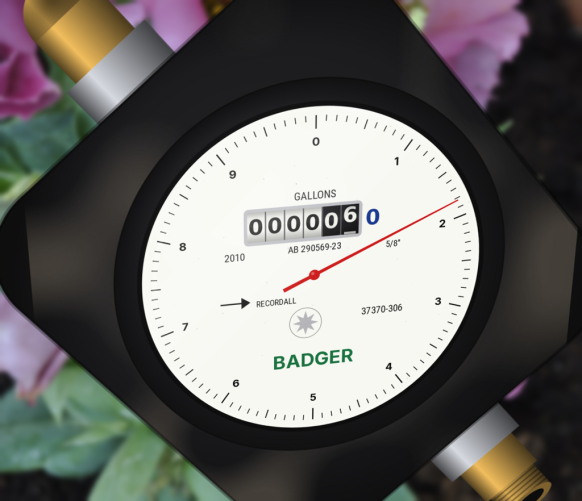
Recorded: 61.8 gal
